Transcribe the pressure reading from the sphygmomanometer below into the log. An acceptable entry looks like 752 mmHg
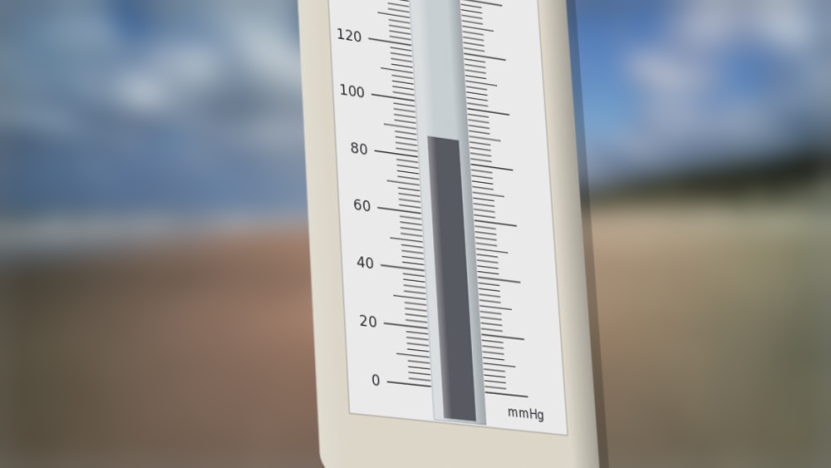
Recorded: 88 mmHg
